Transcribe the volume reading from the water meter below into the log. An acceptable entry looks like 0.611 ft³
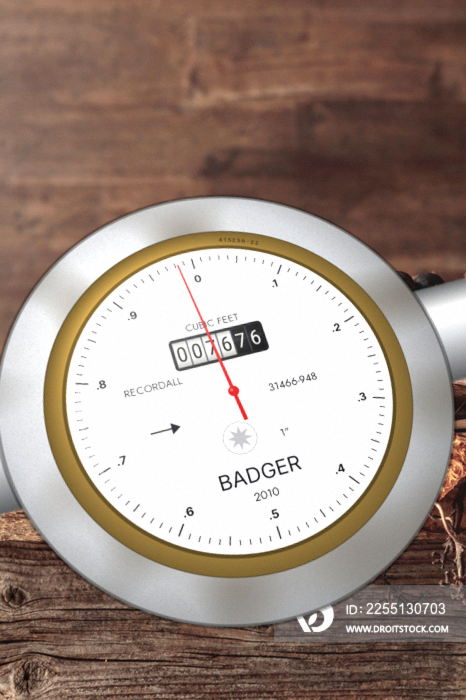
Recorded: 7675.98 ft³
